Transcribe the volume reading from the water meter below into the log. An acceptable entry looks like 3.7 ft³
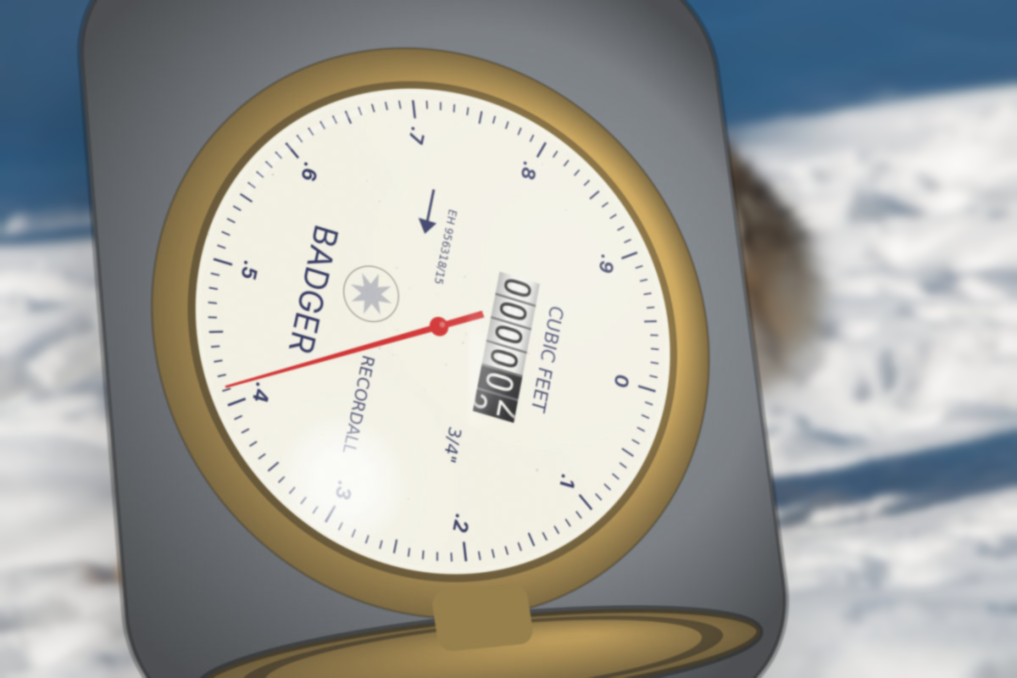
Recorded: 2.41 ft³
